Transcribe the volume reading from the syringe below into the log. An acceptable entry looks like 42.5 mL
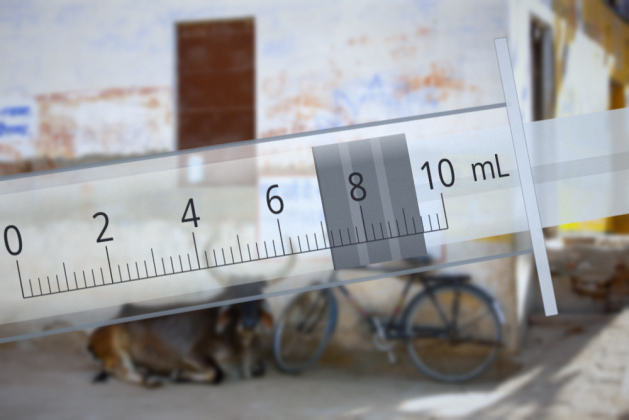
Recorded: 7.1 mL
